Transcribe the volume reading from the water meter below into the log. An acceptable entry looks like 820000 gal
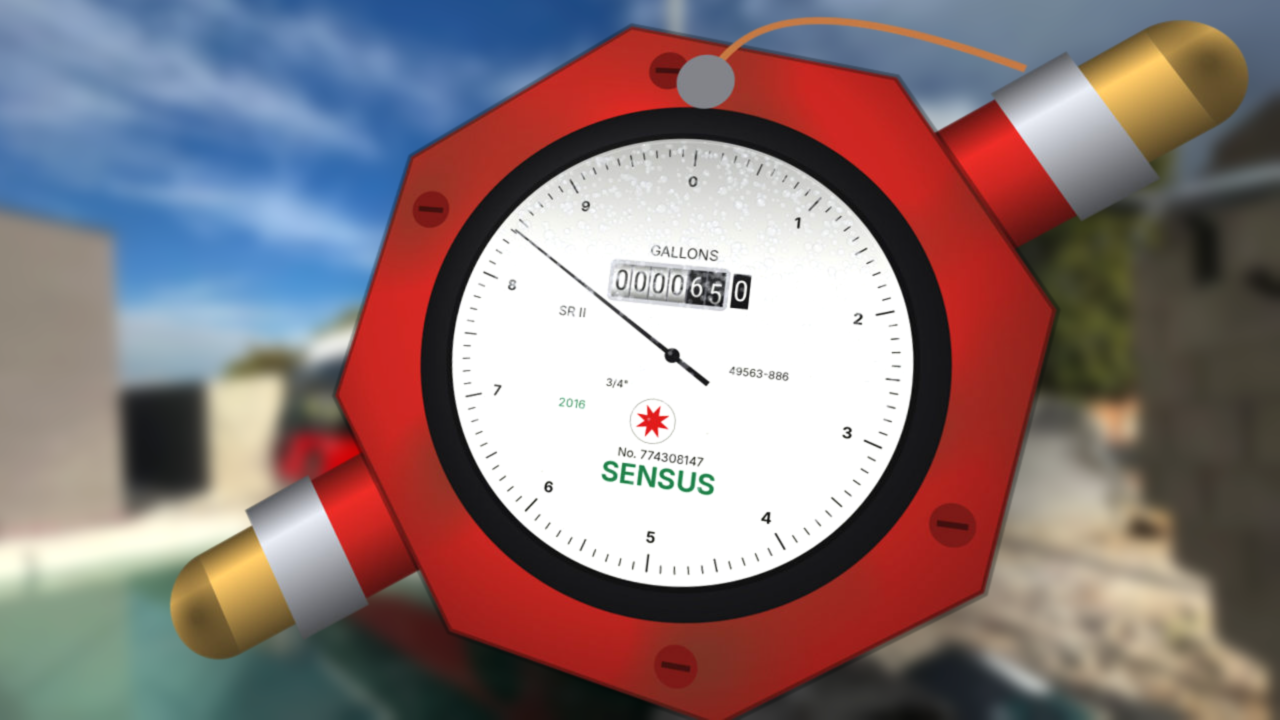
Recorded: 648.4 gal
